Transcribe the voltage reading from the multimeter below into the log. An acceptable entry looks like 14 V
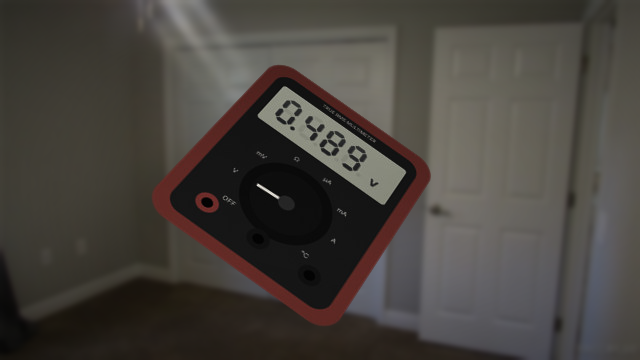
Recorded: 0.489 V
